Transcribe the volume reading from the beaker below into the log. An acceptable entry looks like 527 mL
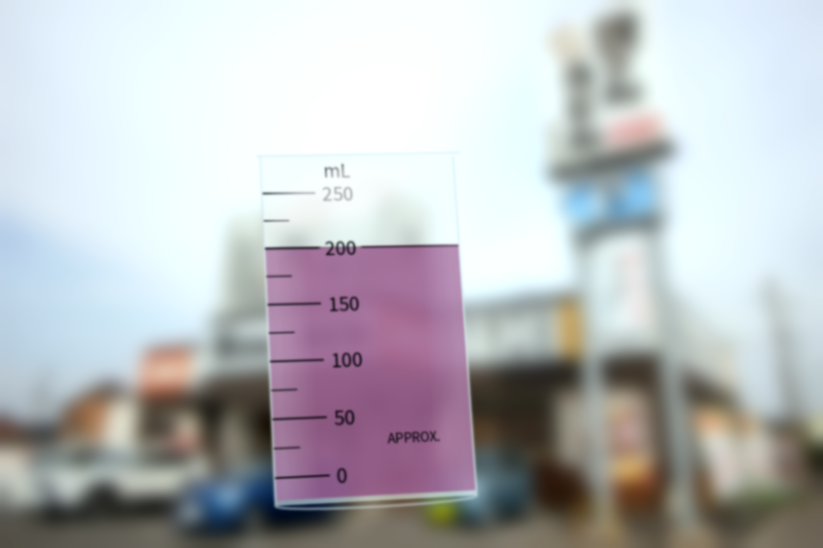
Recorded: 200 mL
